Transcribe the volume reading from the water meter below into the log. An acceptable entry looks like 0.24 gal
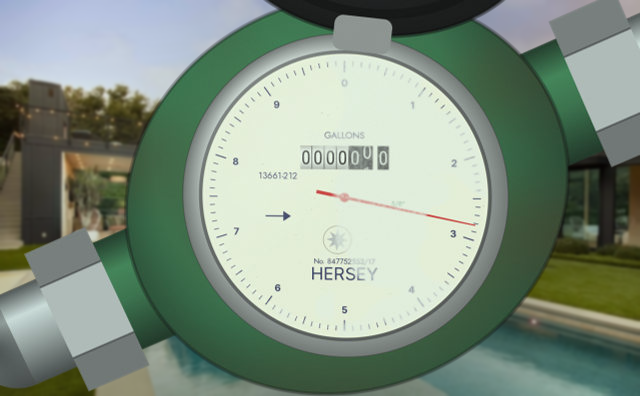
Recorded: 2.8 gal
